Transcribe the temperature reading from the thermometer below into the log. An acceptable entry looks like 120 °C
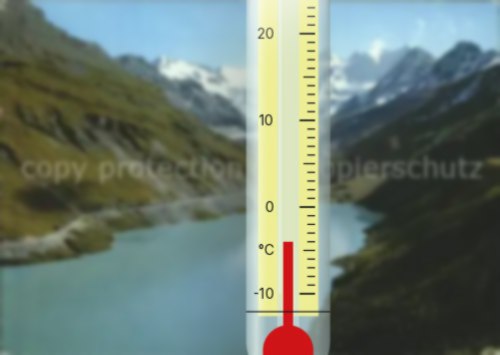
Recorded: -4 °C
